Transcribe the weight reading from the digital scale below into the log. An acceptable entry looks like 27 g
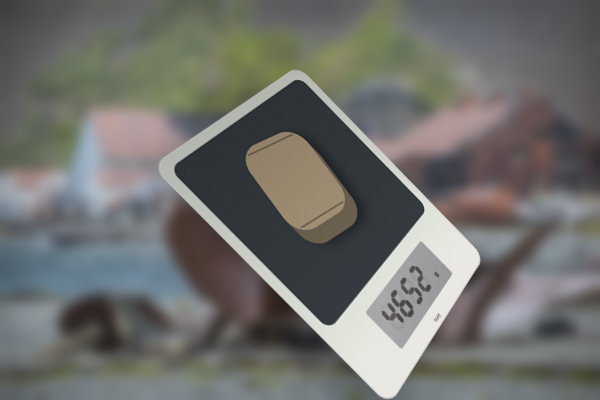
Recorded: 4652 g
